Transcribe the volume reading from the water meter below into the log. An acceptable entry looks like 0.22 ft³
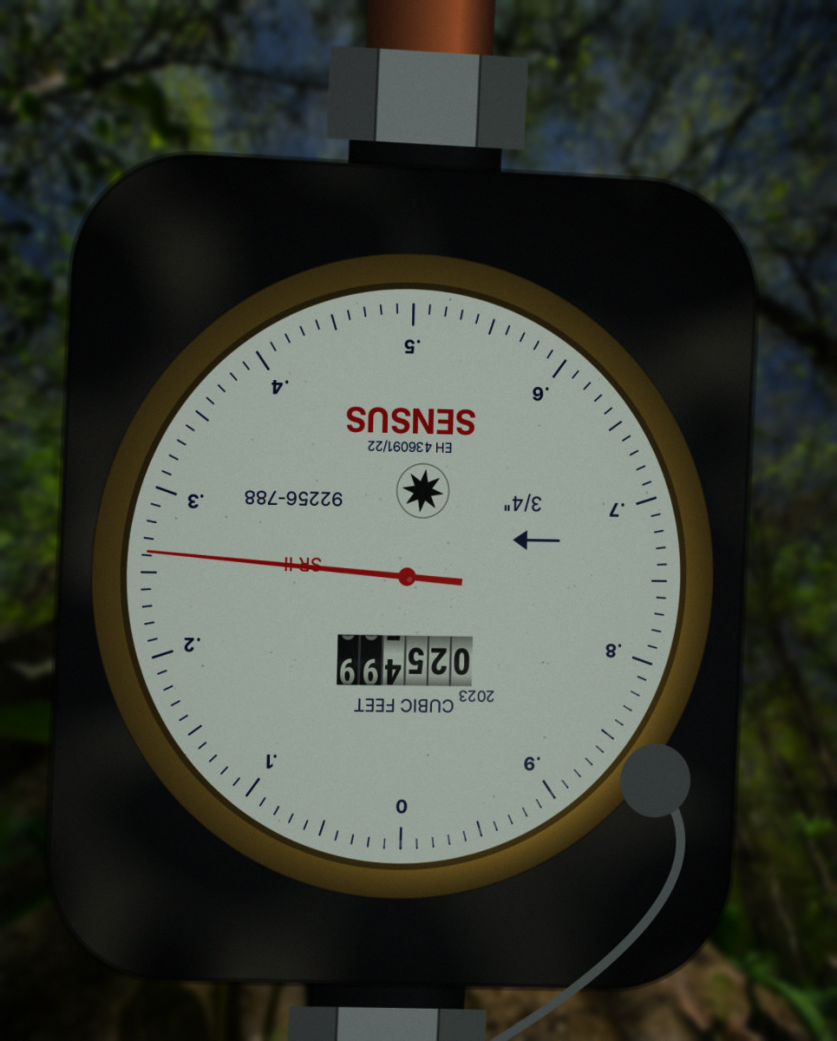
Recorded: 25499.26 ft³
